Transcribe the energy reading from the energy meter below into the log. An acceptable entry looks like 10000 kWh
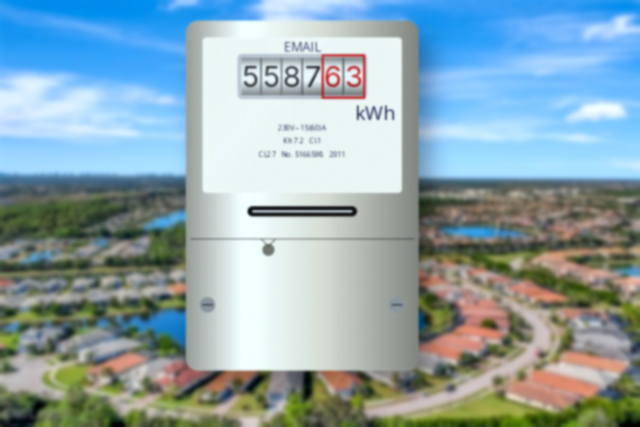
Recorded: 5587.63 kWh
